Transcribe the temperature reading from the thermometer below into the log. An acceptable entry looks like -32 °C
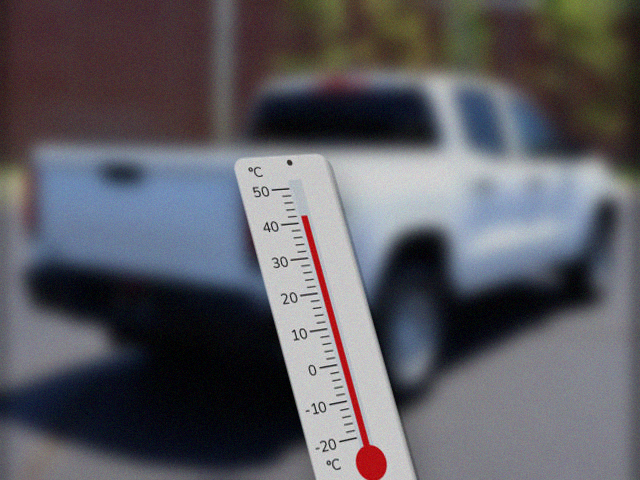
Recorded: 42 °C
